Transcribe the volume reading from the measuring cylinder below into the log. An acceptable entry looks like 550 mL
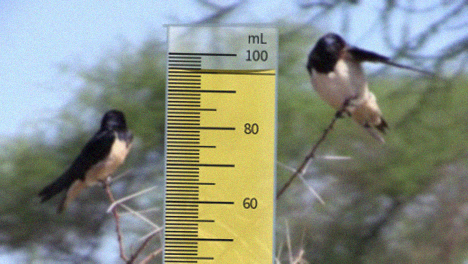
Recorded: 95 mL
